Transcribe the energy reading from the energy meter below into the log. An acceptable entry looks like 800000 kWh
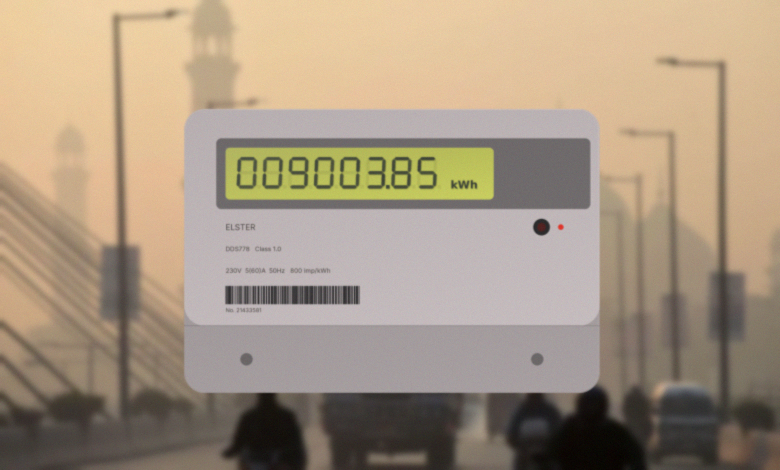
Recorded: 9003.85 kWh
